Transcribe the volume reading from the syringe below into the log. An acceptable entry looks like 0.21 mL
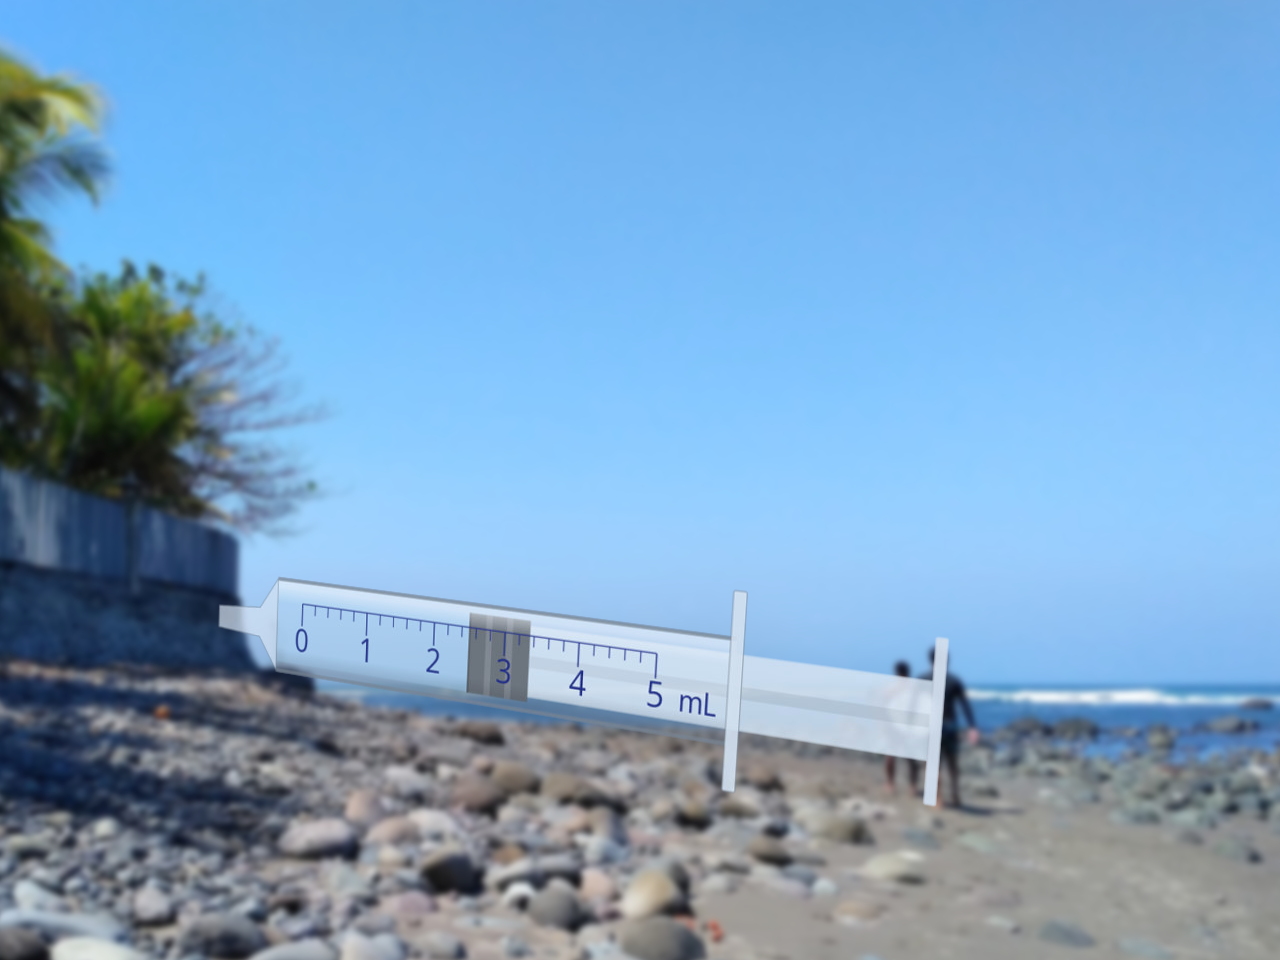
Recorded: 2.5 mL
